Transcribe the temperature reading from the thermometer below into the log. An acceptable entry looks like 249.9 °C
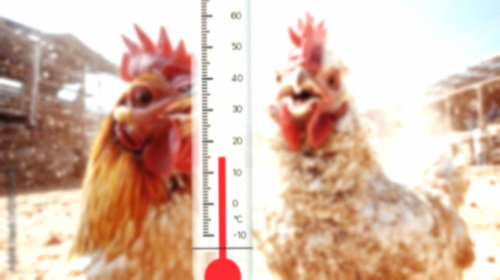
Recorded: 15 °C
